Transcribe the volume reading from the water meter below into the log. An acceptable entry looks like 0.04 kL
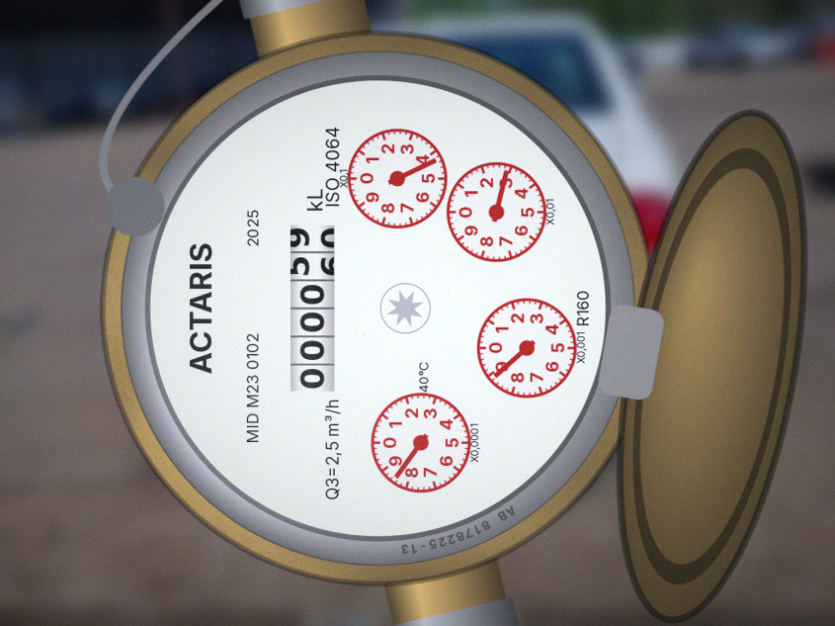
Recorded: 59.4288 kL
